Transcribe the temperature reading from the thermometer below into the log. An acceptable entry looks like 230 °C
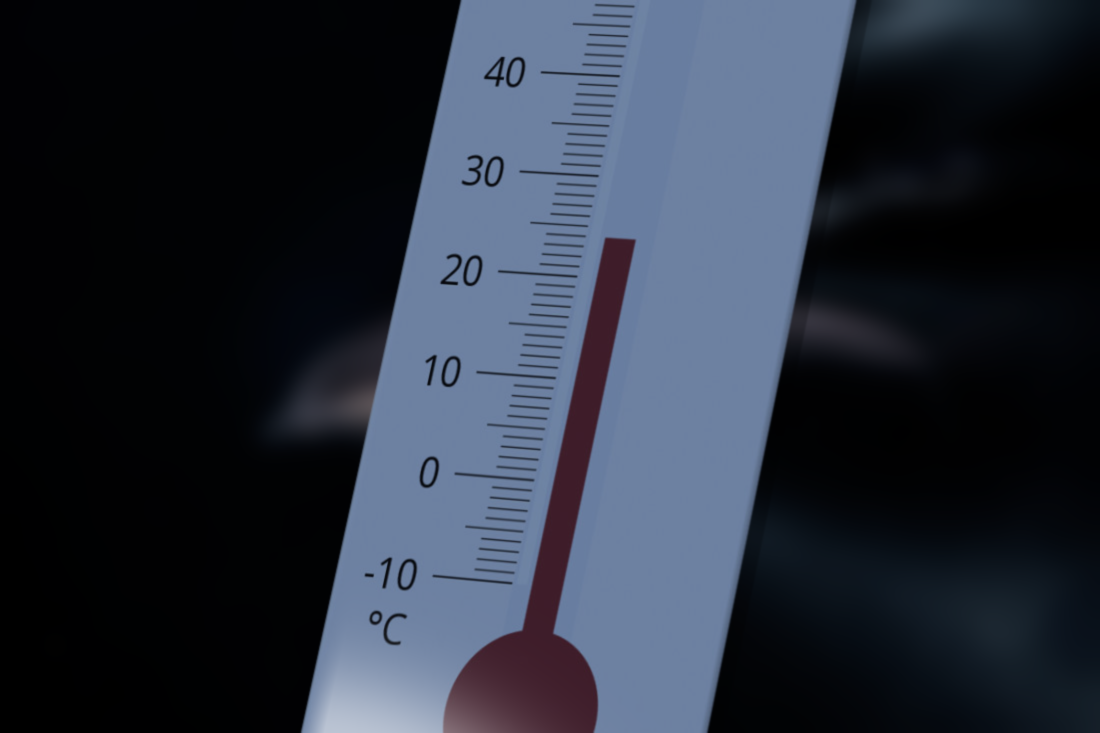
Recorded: 24 °C
